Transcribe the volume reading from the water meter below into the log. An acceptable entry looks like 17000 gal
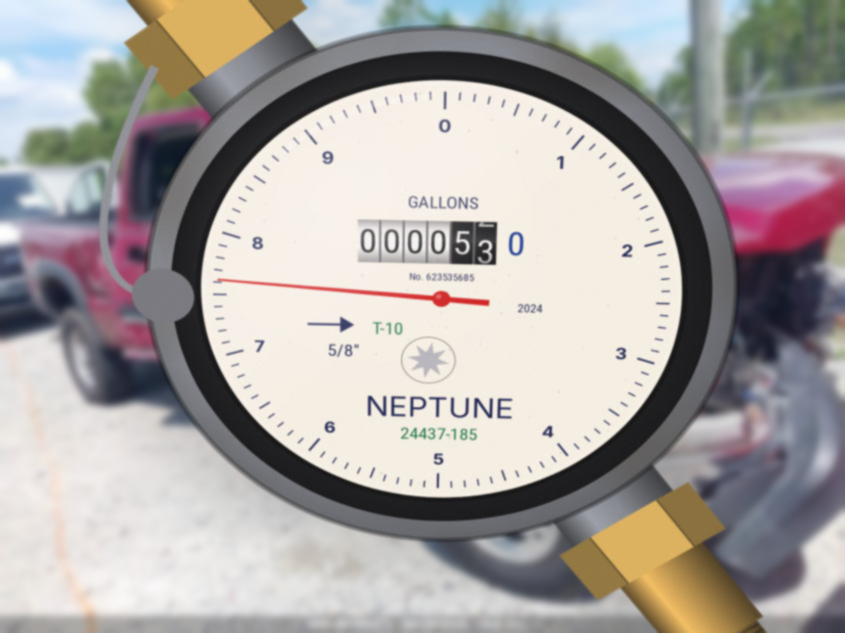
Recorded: 527.6 gal
